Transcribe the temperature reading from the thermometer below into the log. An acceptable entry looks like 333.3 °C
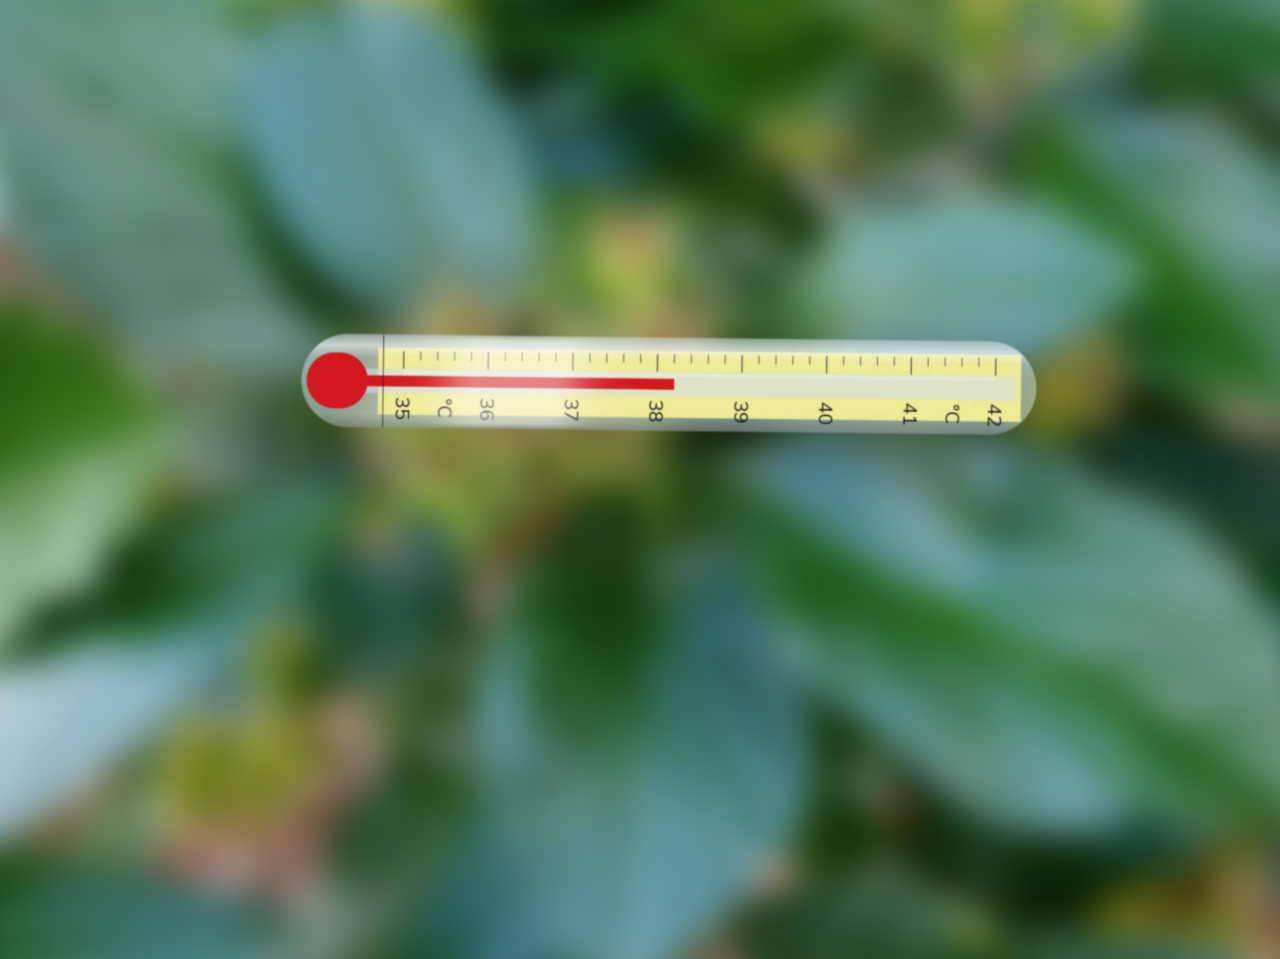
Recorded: 38.2 °C
